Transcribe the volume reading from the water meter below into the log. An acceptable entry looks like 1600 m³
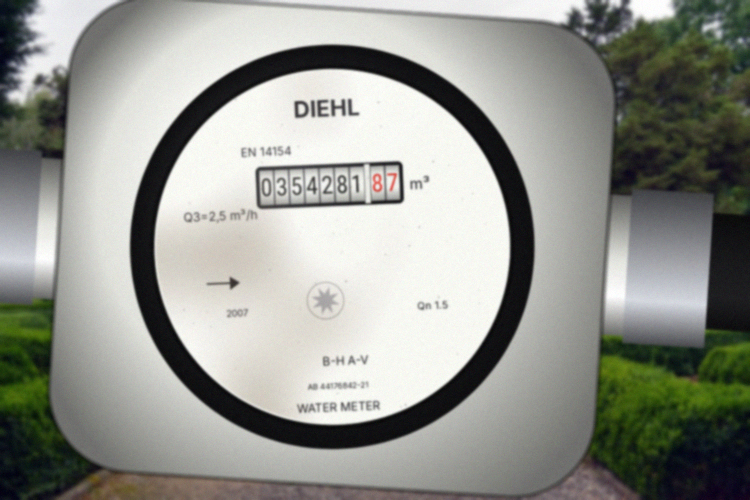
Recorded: 354281.87 m³
